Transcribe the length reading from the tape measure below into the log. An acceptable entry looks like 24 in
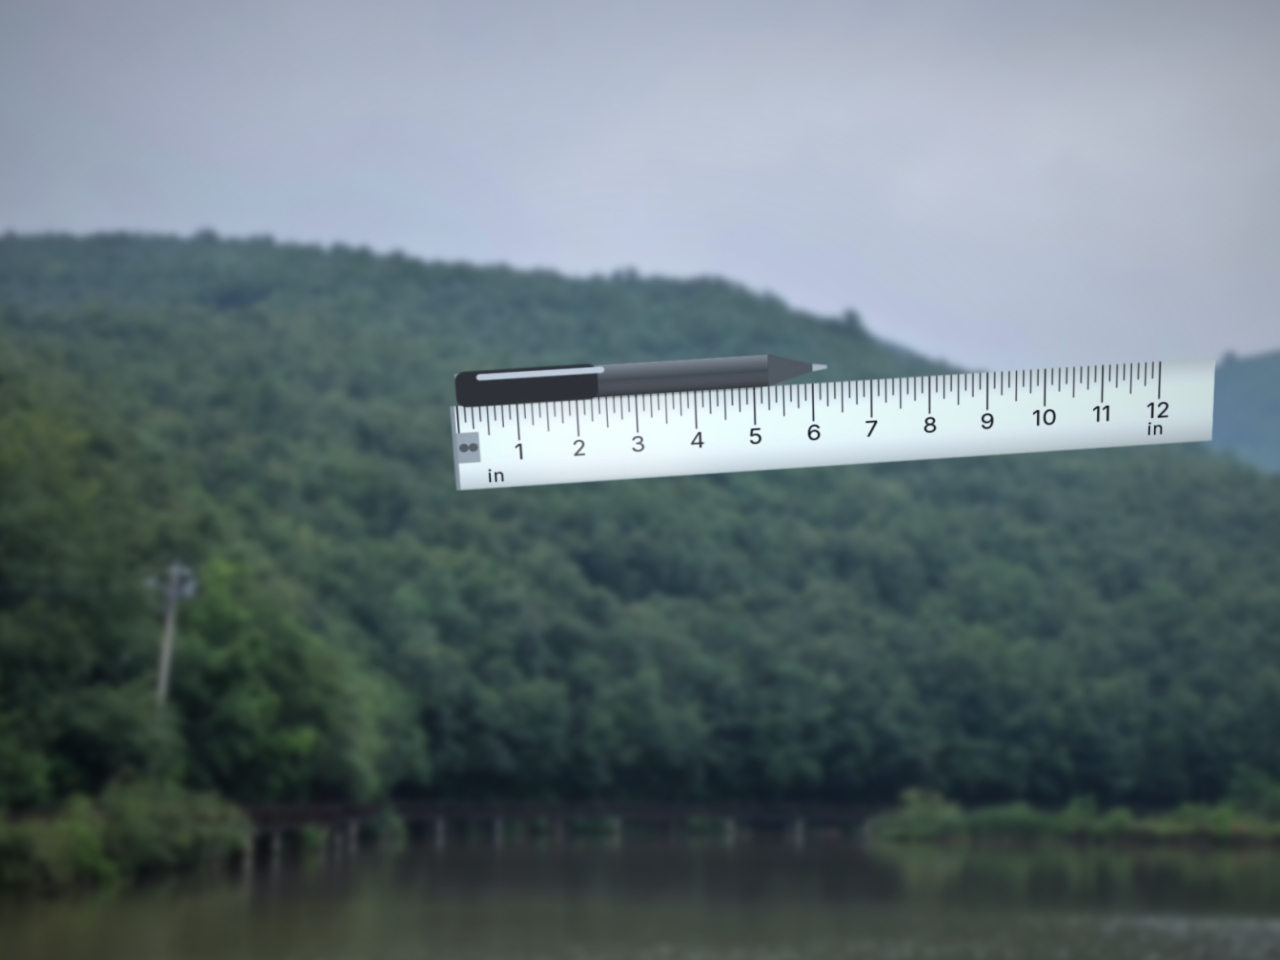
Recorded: 6.25 in
